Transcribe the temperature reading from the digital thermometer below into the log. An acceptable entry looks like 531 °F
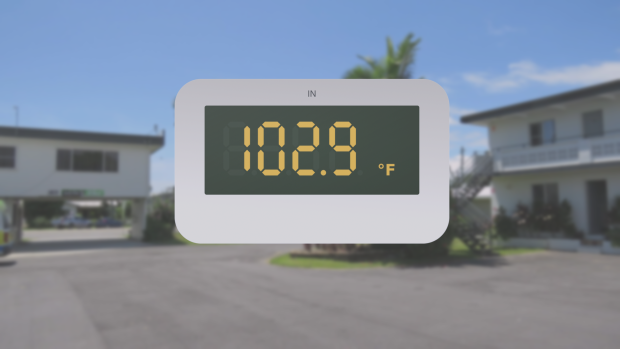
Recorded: 102.9 °F
